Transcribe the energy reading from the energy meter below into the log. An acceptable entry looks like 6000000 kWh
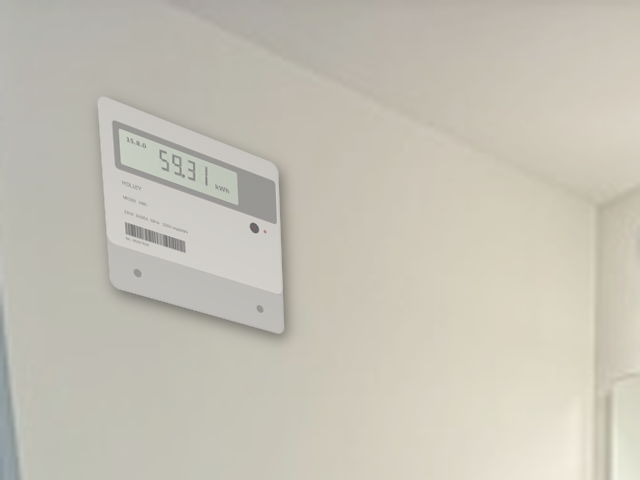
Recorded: 59.31 kWh
